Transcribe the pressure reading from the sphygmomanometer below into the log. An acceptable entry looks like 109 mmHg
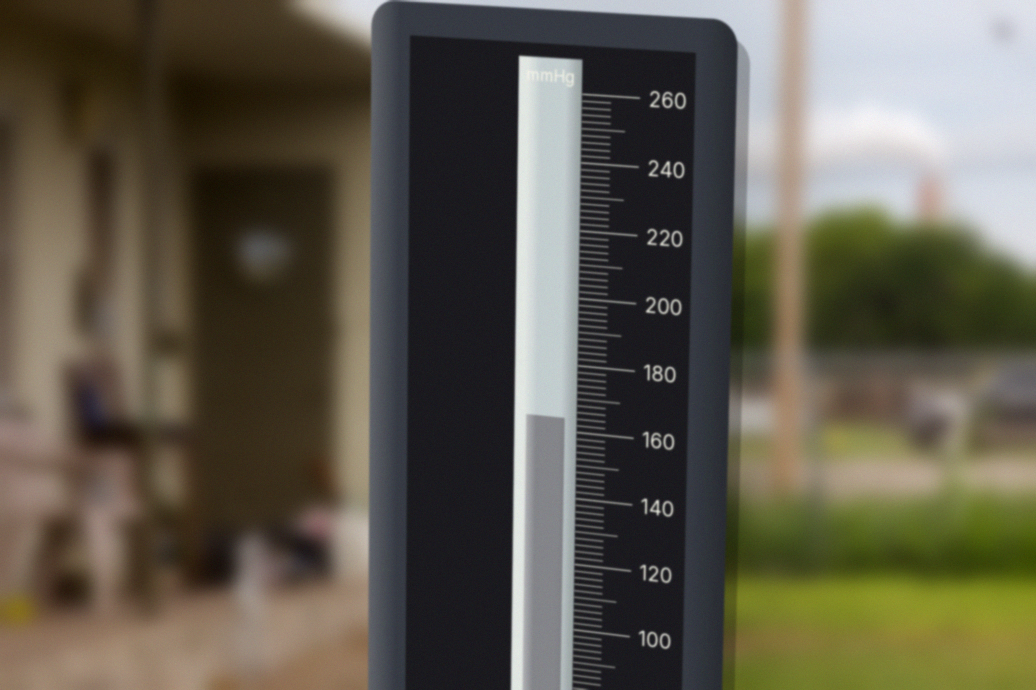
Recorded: 164 mmHg
